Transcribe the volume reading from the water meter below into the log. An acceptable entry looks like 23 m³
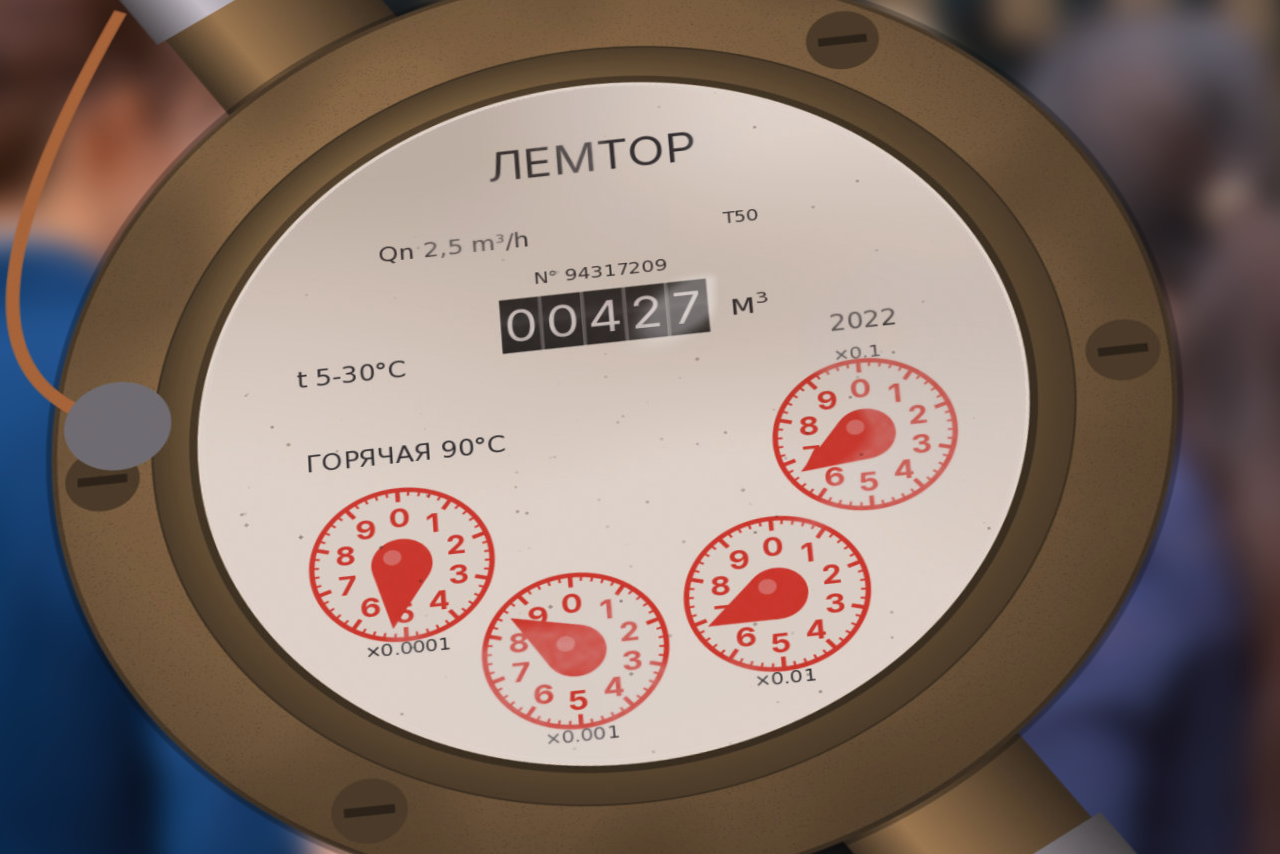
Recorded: 427.6685 m³
